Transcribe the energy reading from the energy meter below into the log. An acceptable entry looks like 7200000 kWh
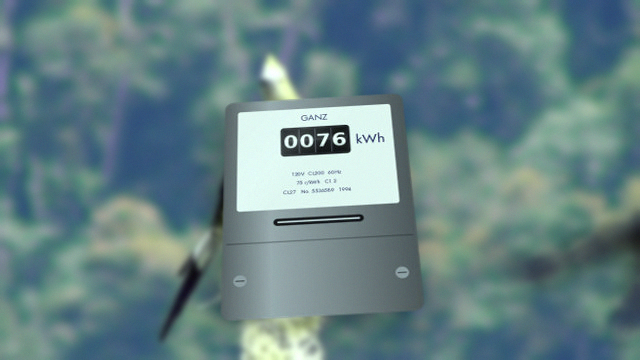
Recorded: 76 kWh
